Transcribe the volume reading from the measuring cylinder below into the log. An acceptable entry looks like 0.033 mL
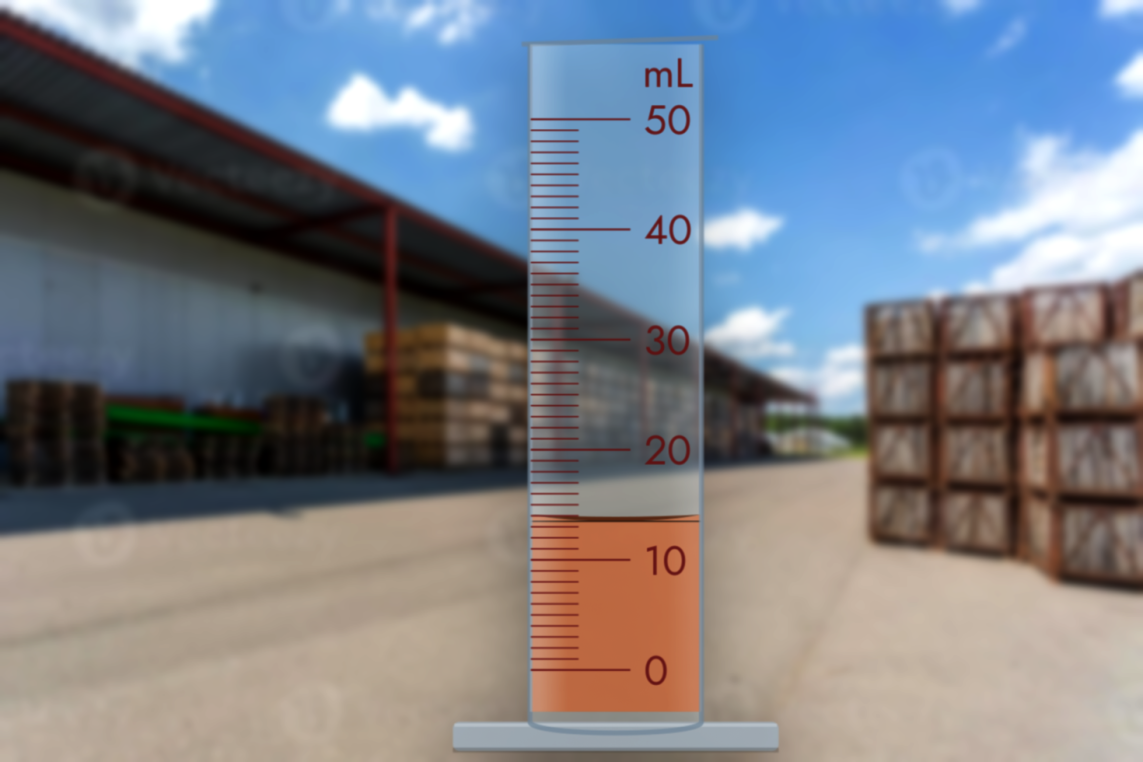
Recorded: 13.5 mL
